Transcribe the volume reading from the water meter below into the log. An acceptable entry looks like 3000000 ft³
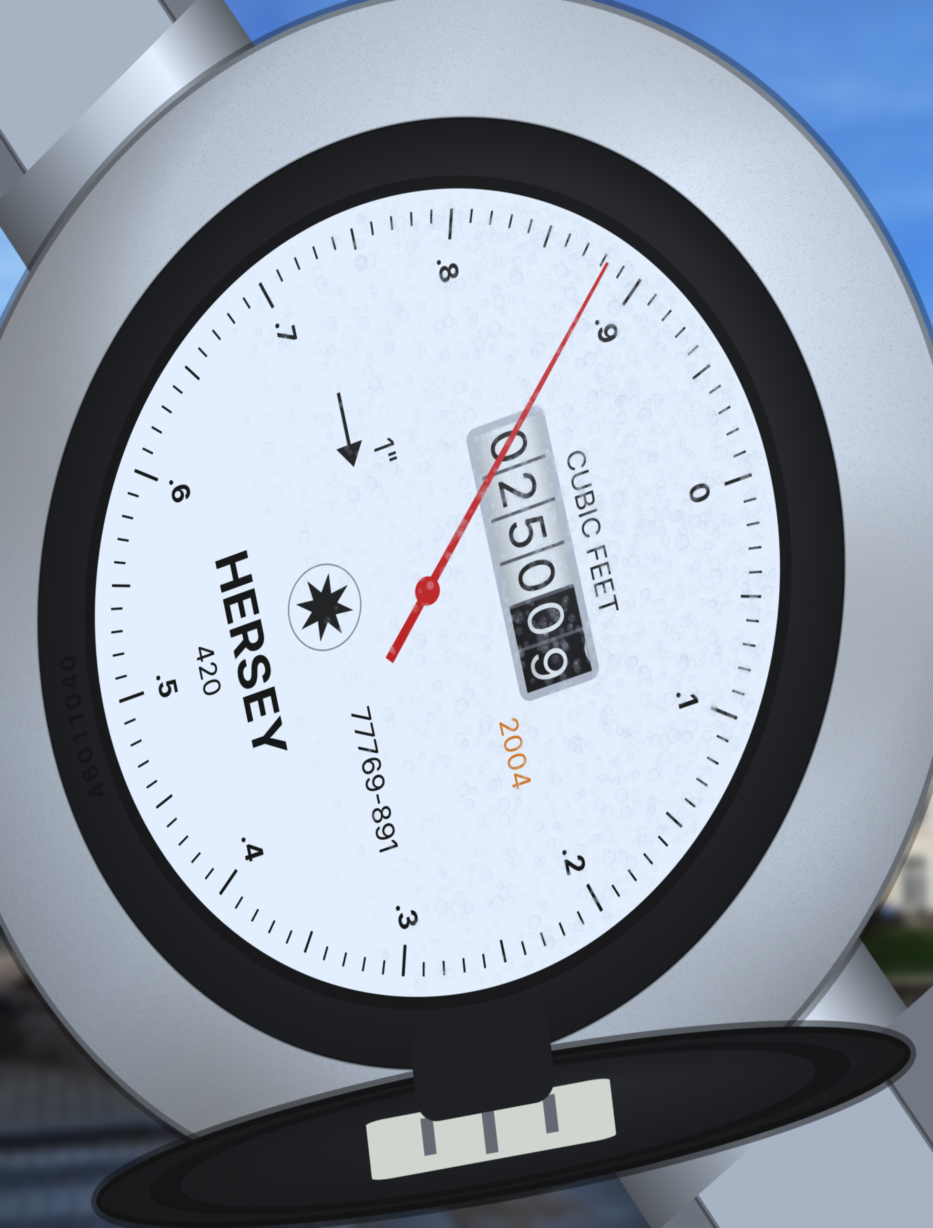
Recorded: 25008.88 ft³
